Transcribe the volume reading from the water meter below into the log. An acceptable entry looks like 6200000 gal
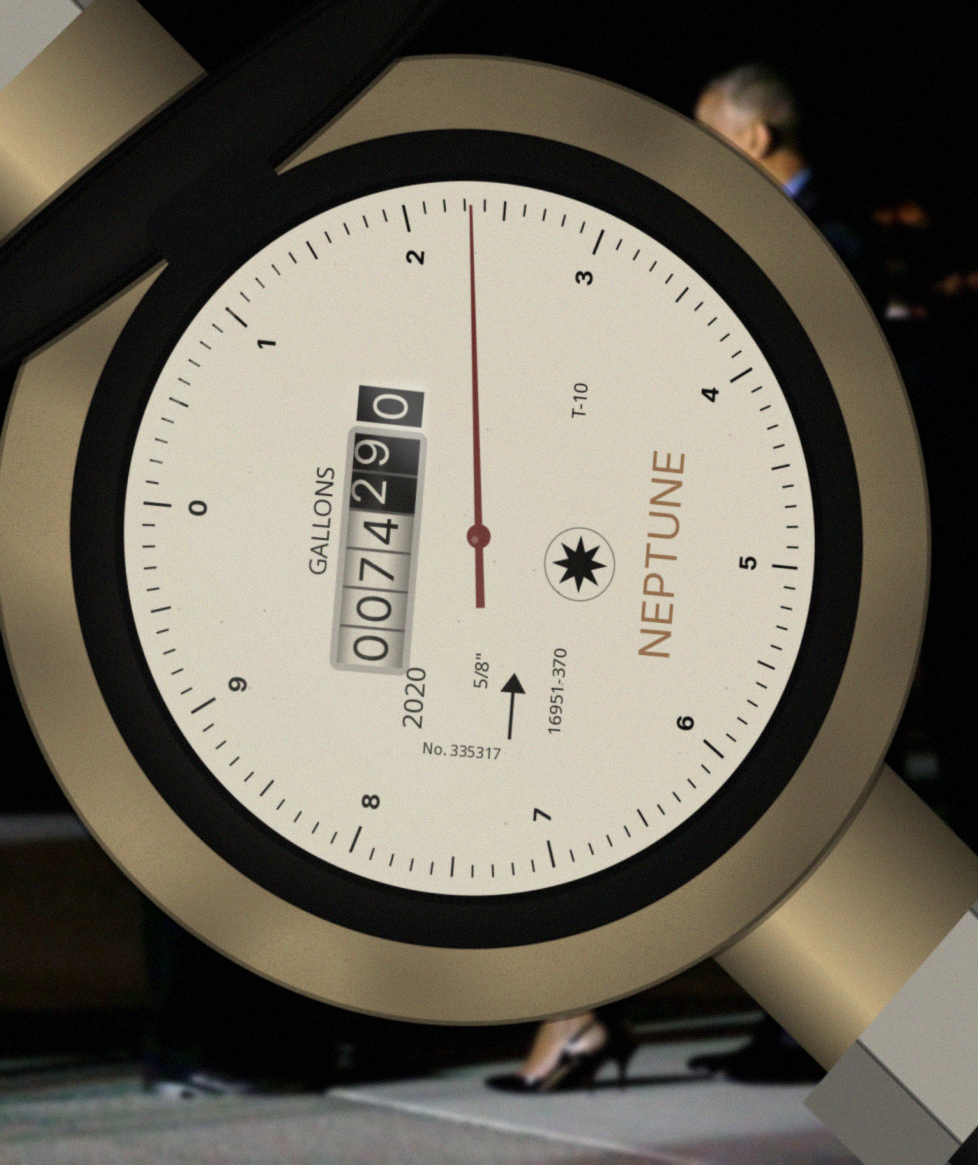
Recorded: 74292.3 gal
